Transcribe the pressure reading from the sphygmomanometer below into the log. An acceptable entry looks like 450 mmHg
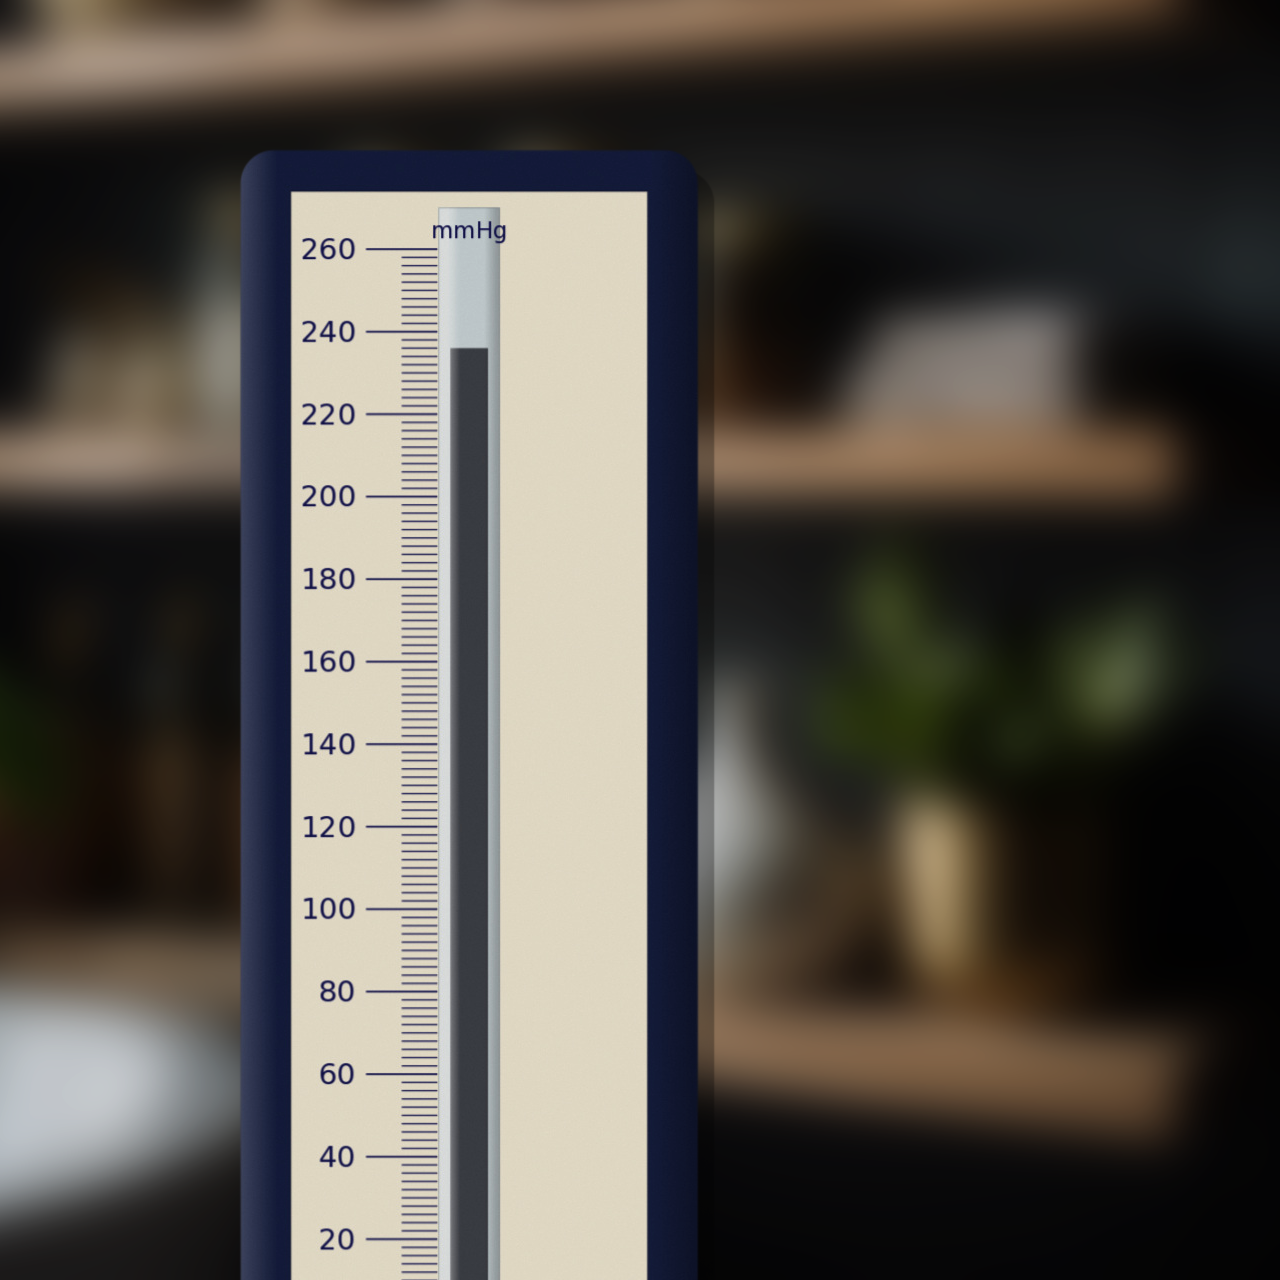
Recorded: 236 mmHg
